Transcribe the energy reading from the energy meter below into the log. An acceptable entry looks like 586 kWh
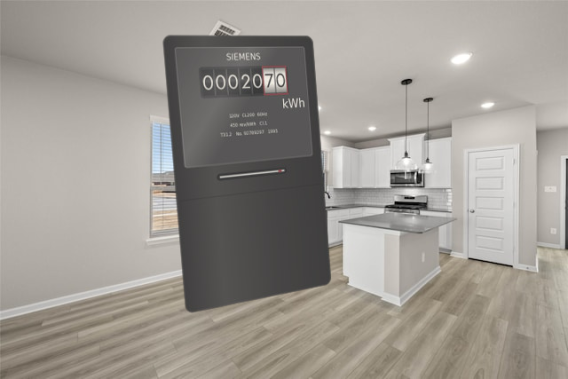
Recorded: 20.70 kWh
